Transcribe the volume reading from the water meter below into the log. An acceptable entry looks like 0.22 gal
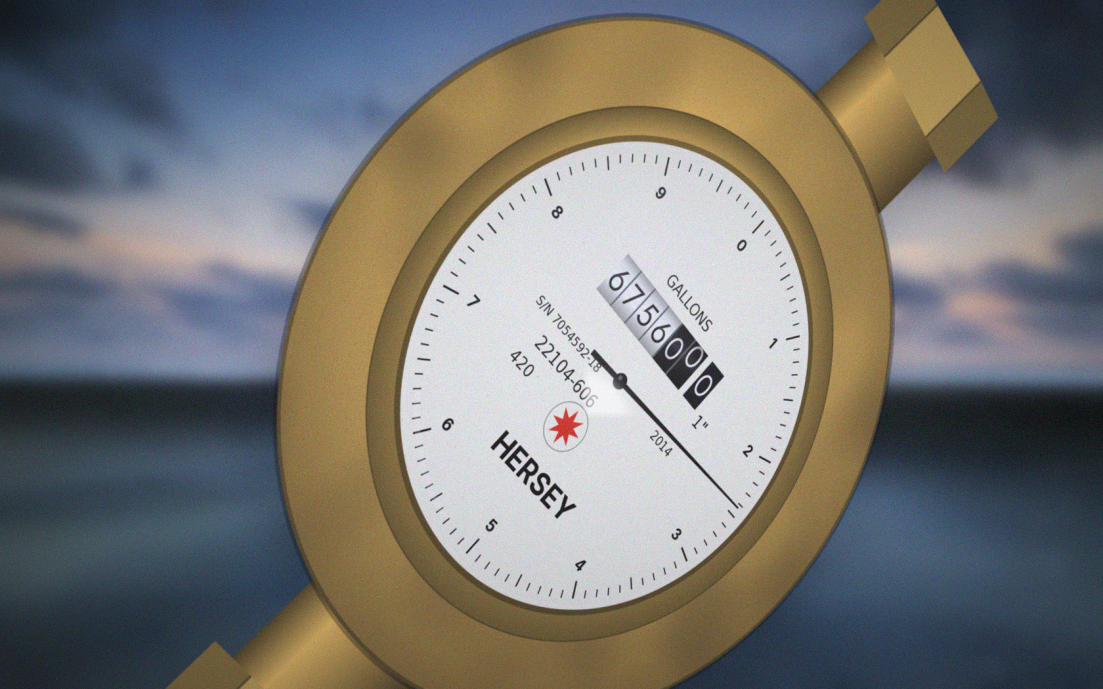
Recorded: 6756002.4 gal
